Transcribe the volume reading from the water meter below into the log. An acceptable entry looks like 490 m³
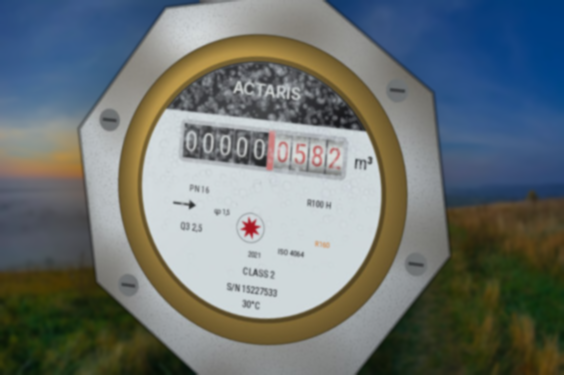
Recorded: 0.0582 m³
